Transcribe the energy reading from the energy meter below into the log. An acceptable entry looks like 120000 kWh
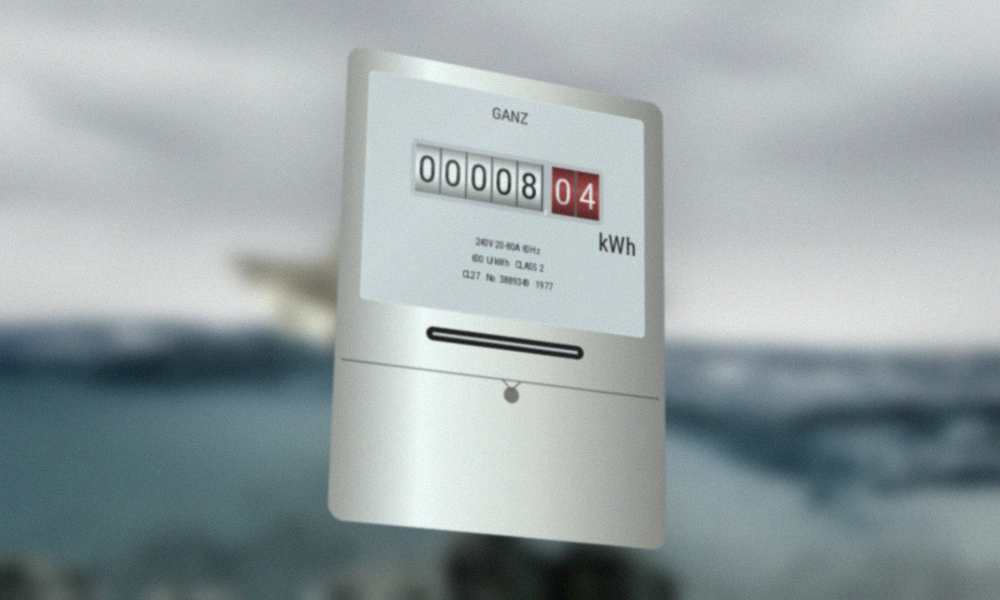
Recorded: 8.04 kWh
